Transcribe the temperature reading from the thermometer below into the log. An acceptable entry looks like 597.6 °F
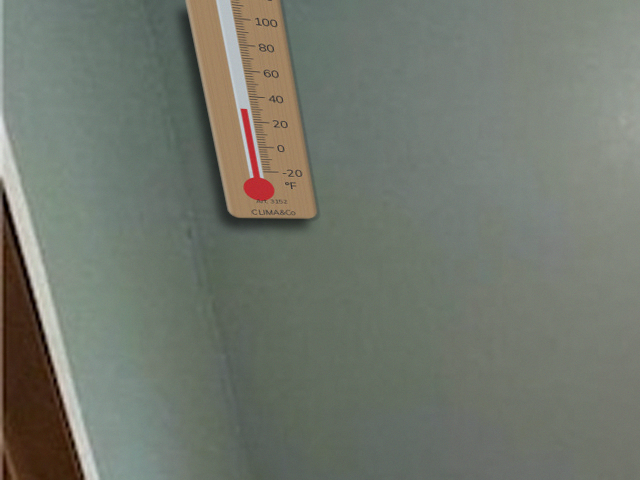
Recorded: 30 °F
